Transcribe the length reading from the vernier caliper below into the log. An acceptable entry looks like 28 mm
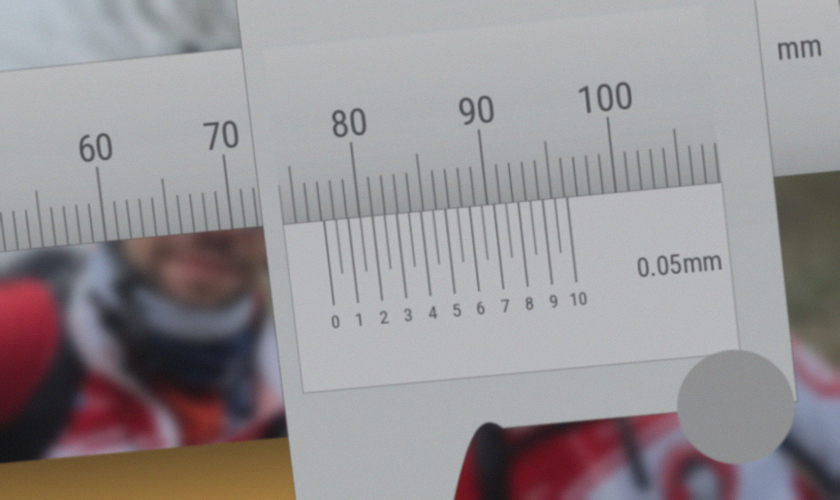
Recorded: 77.2 mm
